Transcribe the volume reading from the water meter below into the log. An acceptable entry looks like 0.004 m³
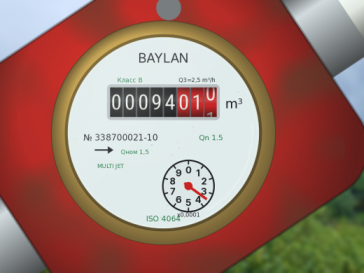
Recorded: 94.0103 m³
